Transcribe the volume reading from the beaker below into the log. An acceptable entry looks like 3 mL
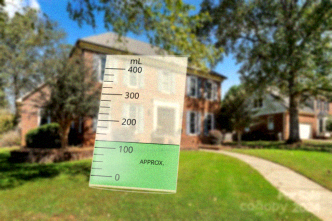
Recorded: 125 mL
